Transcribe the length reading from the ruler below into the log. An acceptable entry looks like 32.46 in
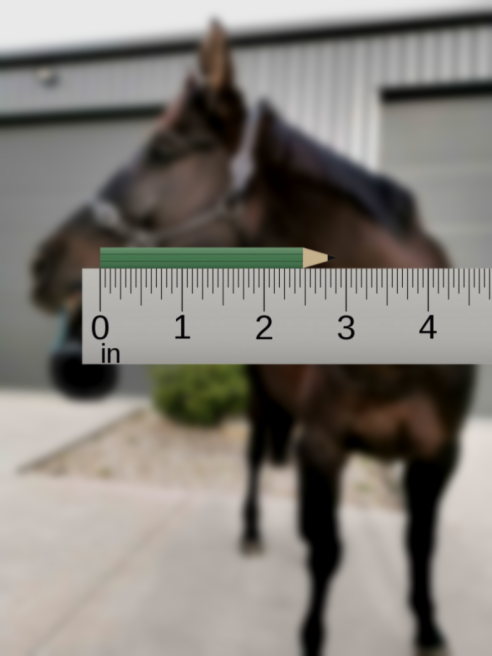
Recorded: 2.875 in
